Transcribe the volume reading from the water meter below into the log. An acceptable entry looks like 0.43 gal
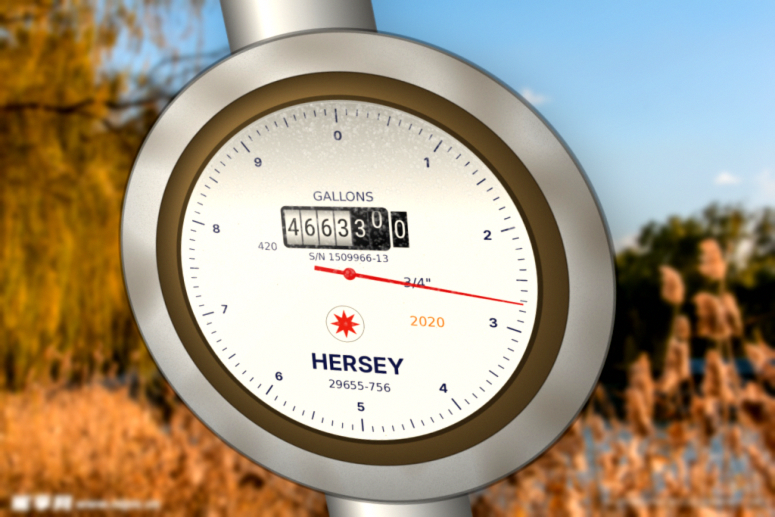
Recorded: 4663302.7 gal
